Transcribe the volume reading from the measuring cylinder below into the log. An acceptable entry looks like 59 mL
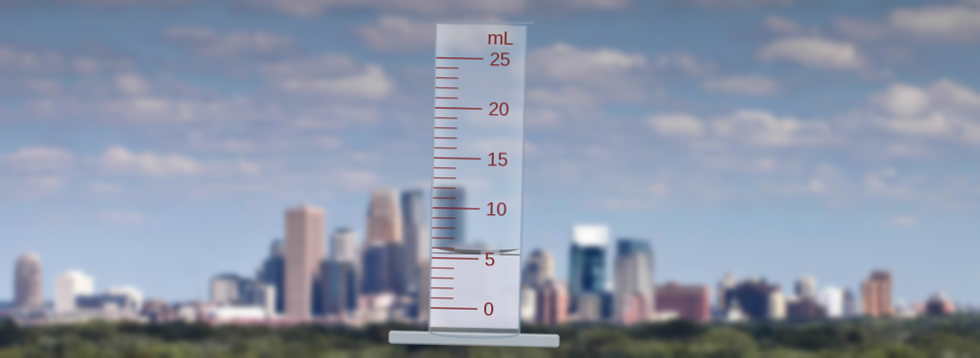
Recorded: 5.5 mL
